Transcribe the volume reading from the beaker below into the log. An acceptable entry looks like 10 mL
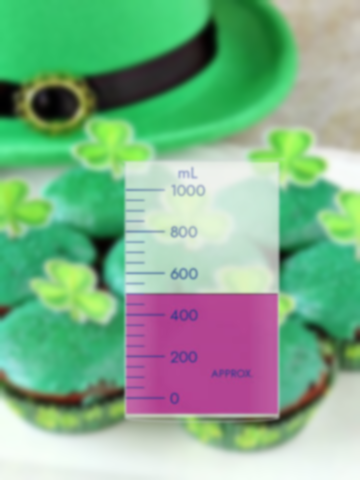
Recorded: 500 mL
